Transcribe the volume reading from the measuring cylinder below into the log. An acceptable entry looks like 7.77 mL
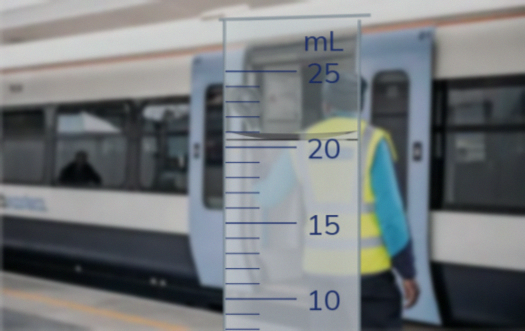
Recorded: 20.5 mL
